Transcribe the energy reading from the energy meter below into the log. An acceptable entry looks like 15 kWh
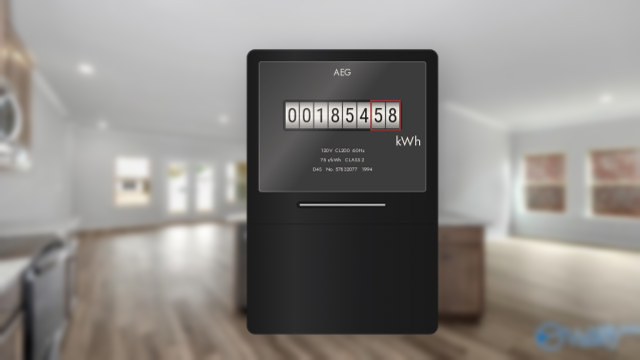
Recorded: 1854.58 kWh
